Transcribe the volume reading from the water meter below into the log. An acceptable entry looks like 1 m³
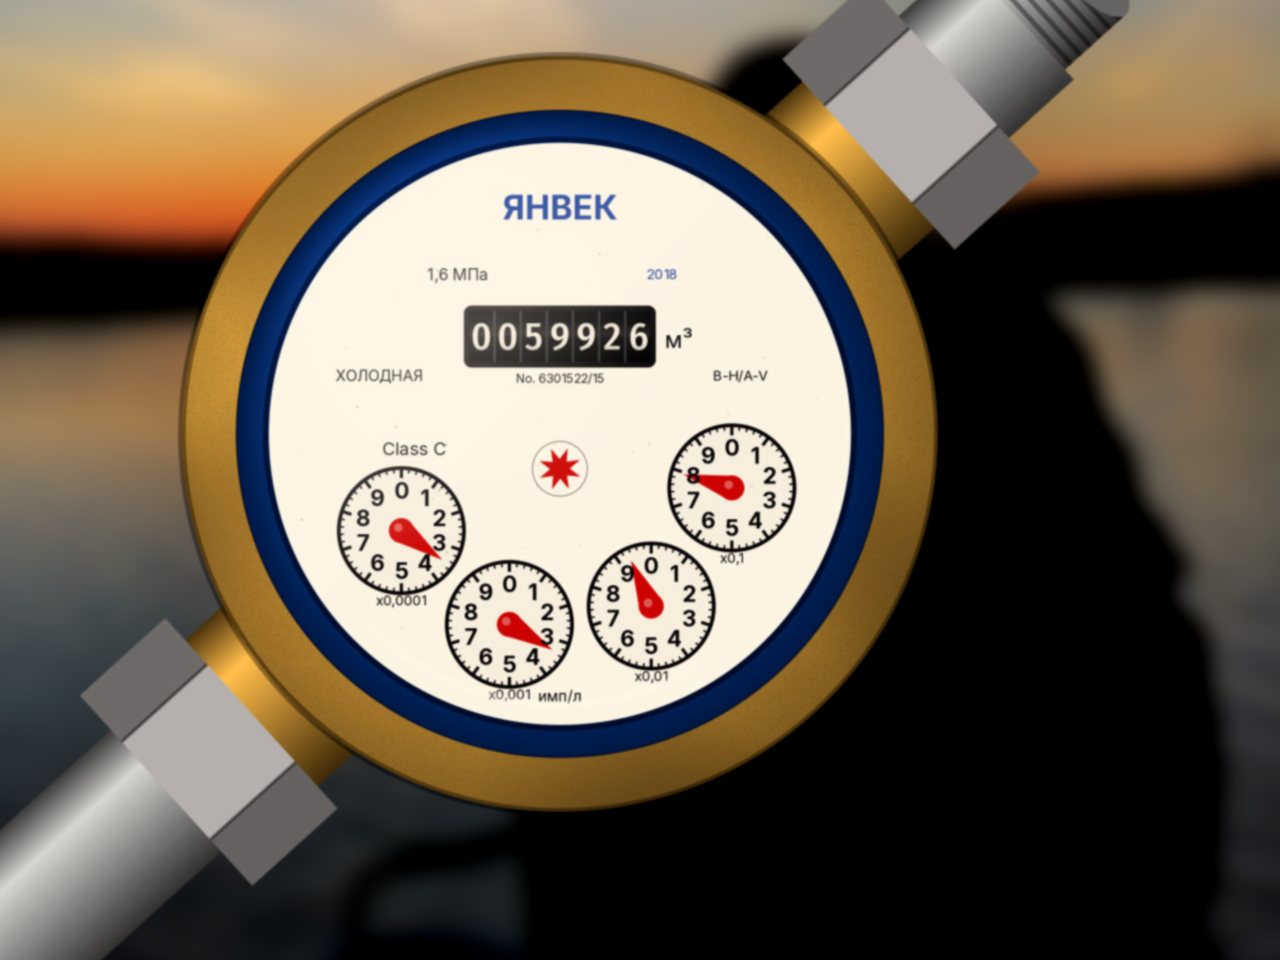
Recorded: 59926.7933 m³
